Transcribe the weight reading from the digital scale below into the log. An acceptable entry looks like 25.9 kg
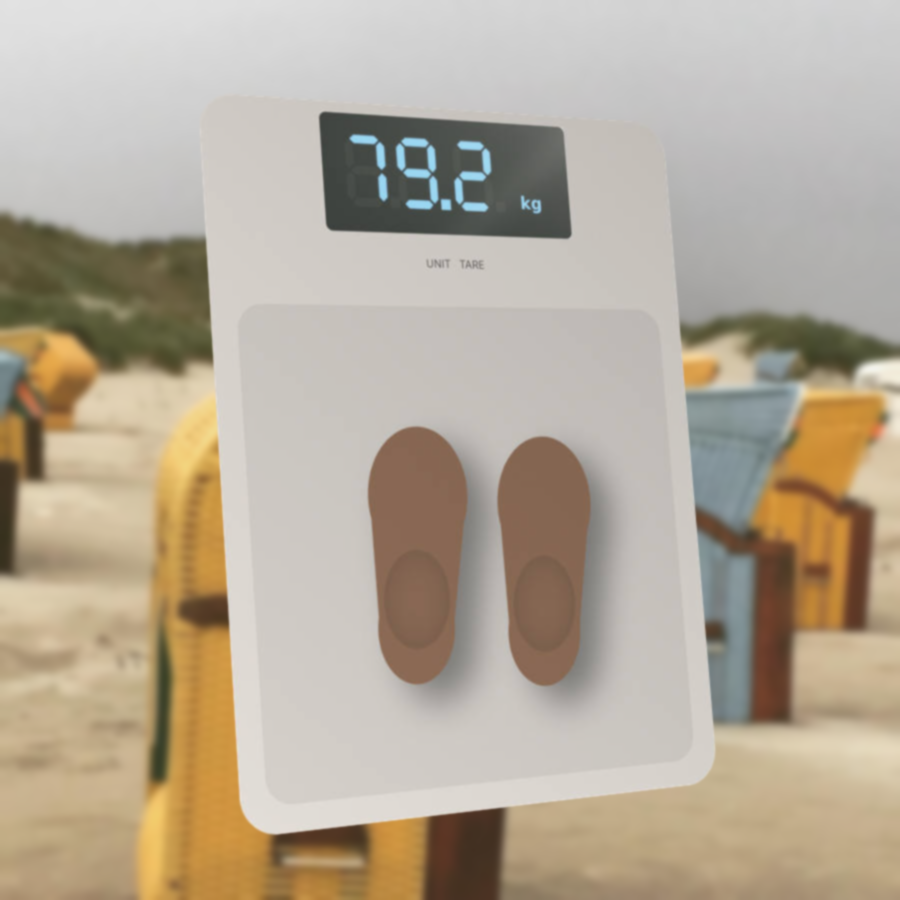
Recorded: 79.2 kg
